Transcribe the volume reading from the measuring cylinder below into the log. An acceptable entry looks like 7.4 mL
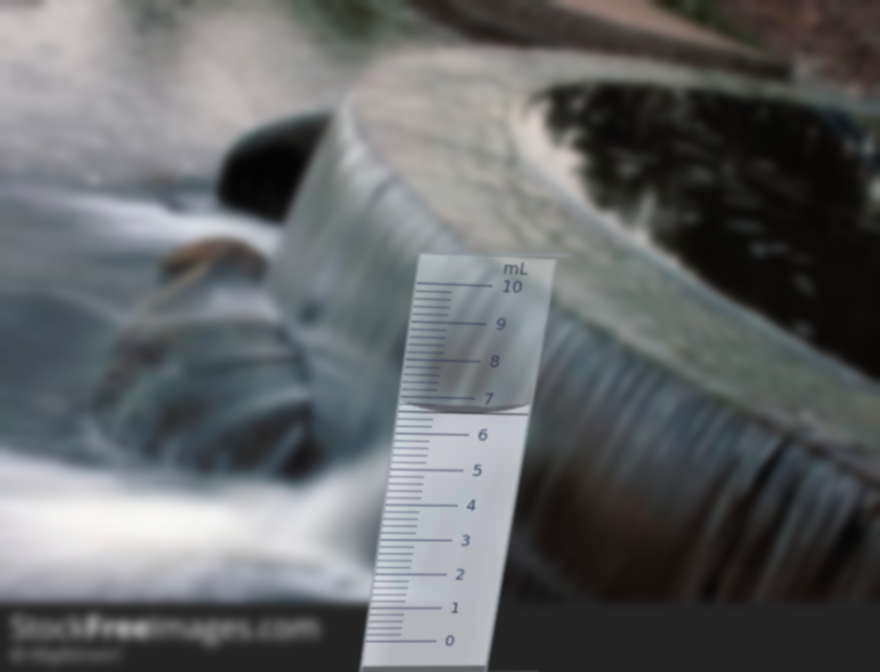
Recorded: 6.6 mL
